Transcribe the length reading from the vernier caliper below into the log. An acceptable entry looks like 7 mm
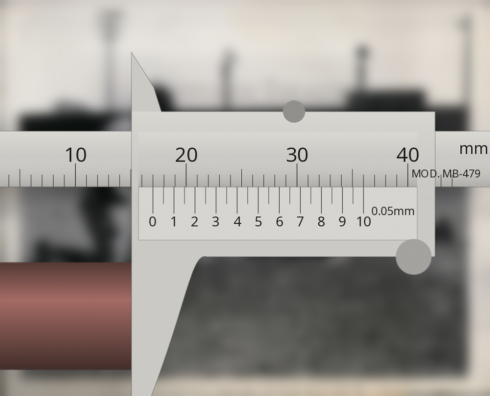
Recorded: 17.0 mm
